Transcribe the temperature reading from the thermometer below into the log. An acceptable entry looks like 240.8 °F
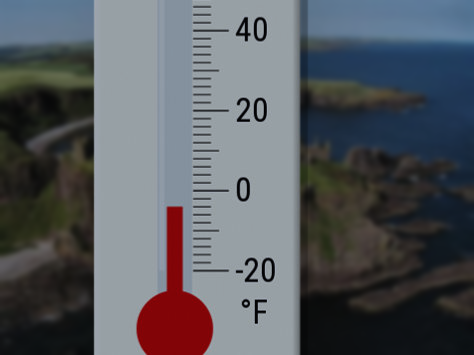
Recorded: -4 °F
